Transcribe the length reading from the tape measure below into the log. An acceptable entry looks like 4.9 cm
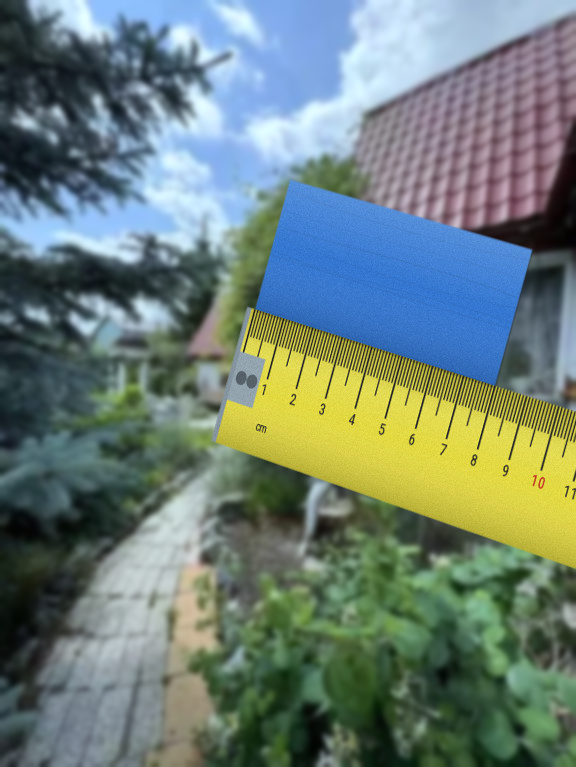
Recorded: 8 cm
